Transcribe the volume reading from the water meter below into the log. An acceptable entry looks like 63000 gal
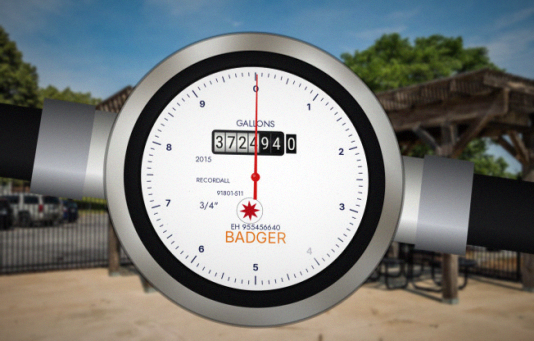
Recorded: 3724940.0 gal
